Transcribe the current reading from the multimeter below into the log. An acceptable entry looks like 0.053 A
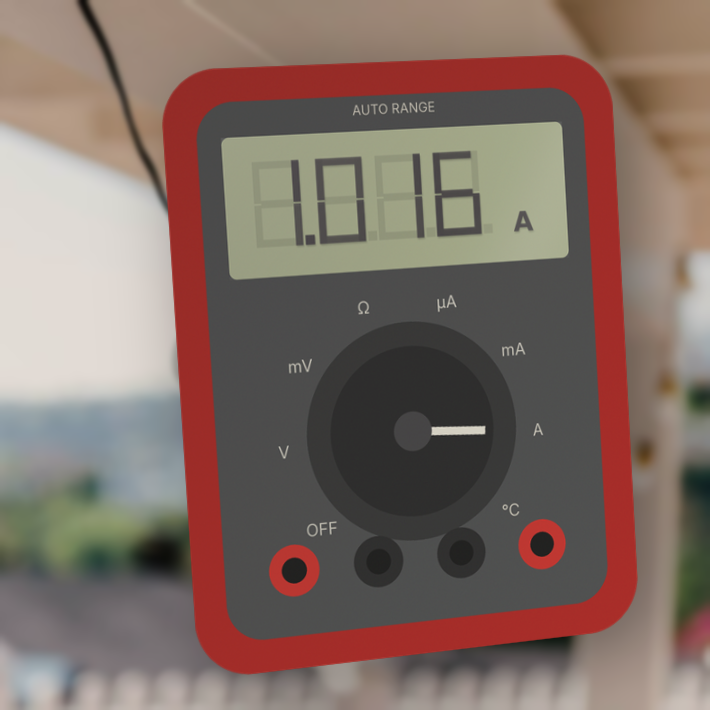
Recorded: 1.016 A
